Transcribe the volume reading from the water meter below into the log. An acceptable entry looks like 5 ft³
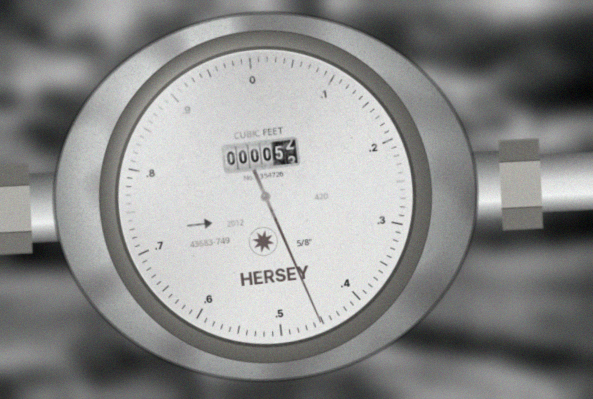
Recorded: 52.45 ft³
